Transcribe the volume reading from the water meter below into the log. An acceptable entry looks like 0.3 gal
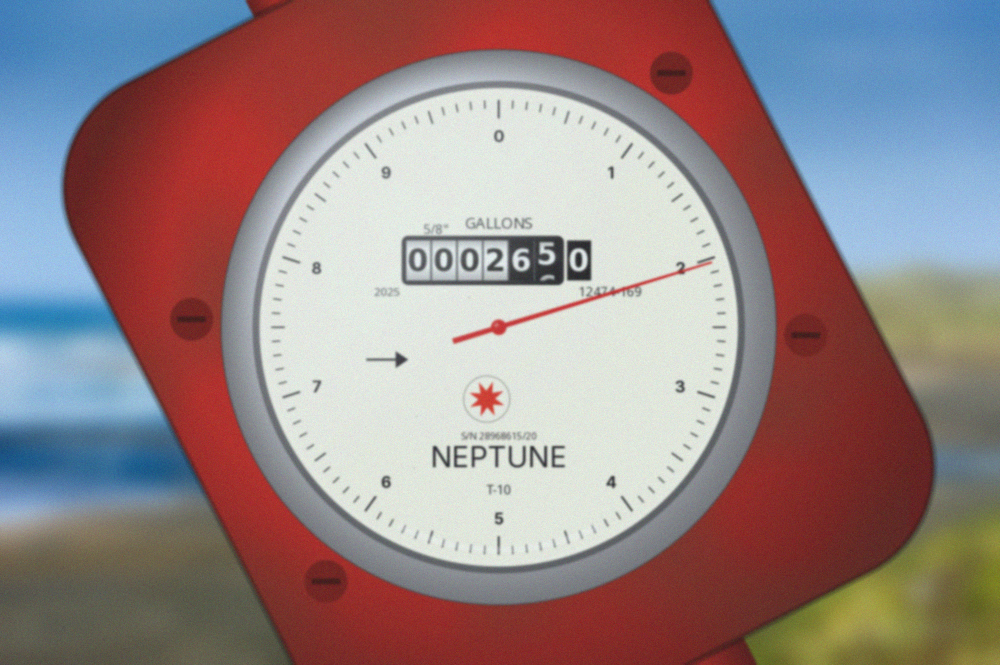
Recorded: 2652.0 gal
